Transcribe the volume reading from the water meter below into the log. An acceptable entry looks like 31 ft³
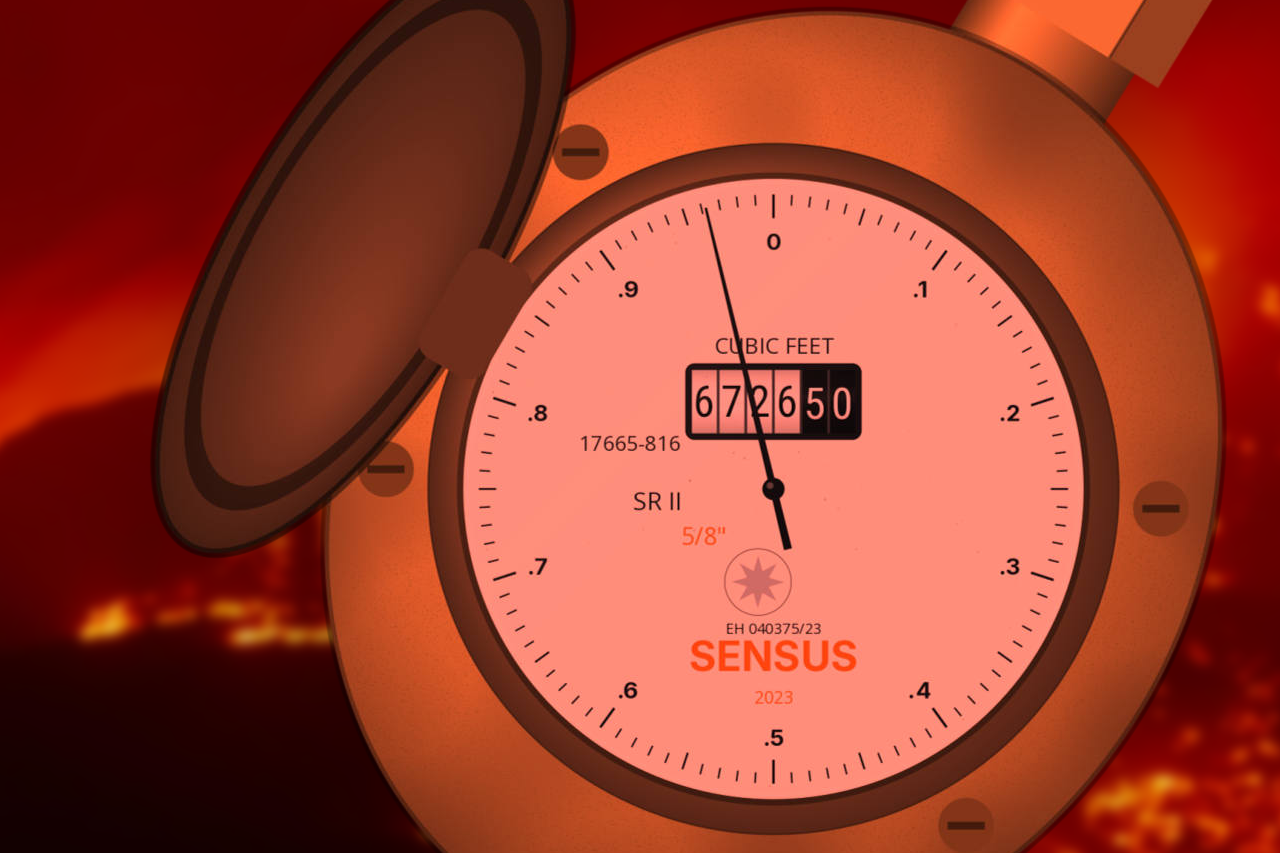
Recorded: 672649.96 ft³
